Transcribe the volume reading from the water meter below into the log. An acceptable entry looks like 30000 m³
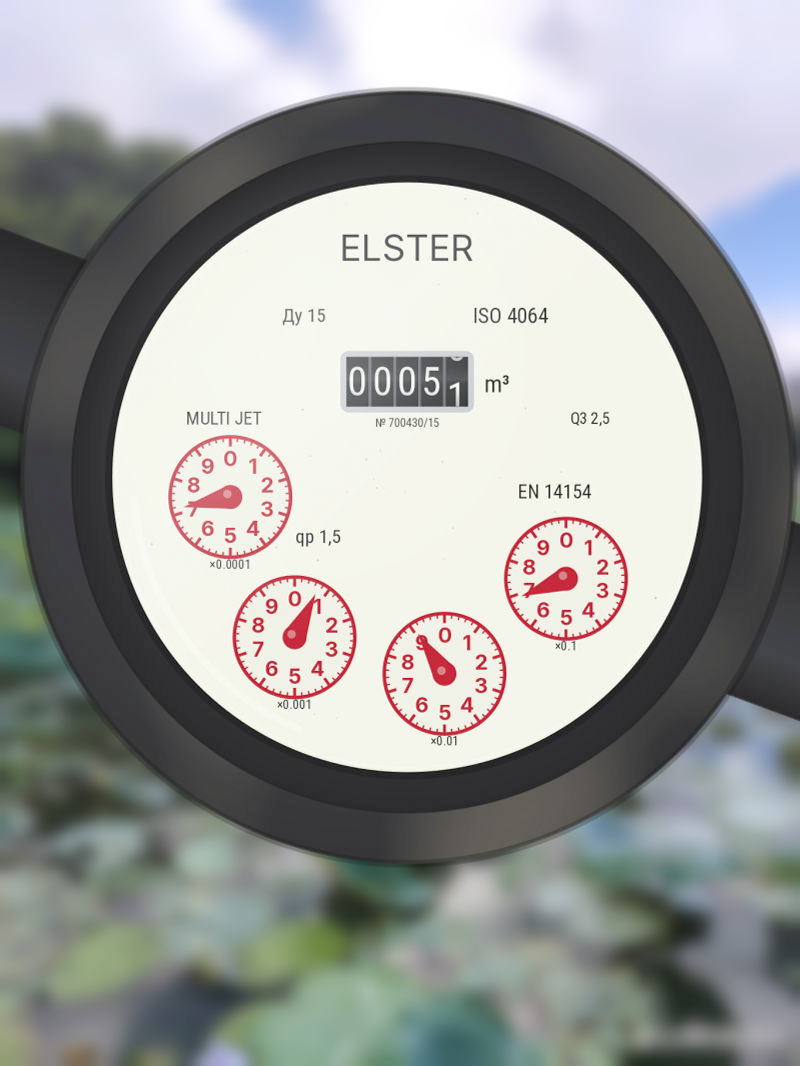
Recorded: 50.6907 m³
